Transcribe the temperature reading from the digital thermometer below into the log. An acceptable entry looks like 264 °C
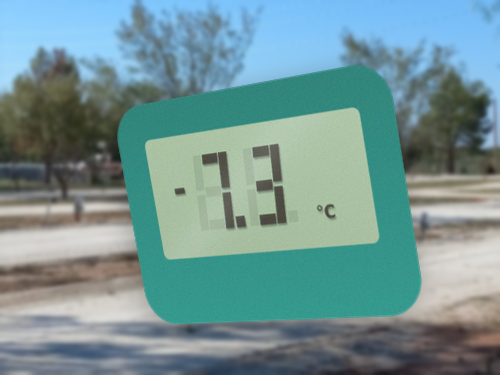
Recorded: -7.3 °C
